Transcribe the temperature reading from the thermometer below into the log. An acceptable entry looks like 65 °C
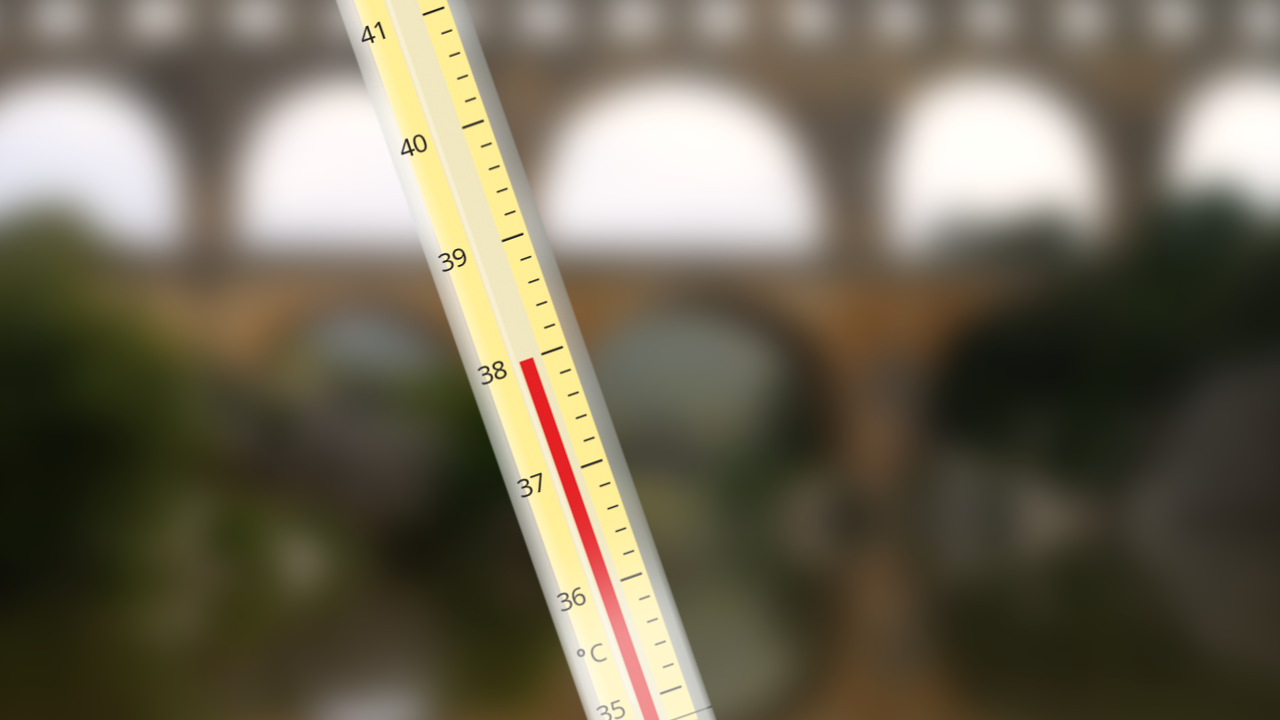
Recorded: 38 °C
